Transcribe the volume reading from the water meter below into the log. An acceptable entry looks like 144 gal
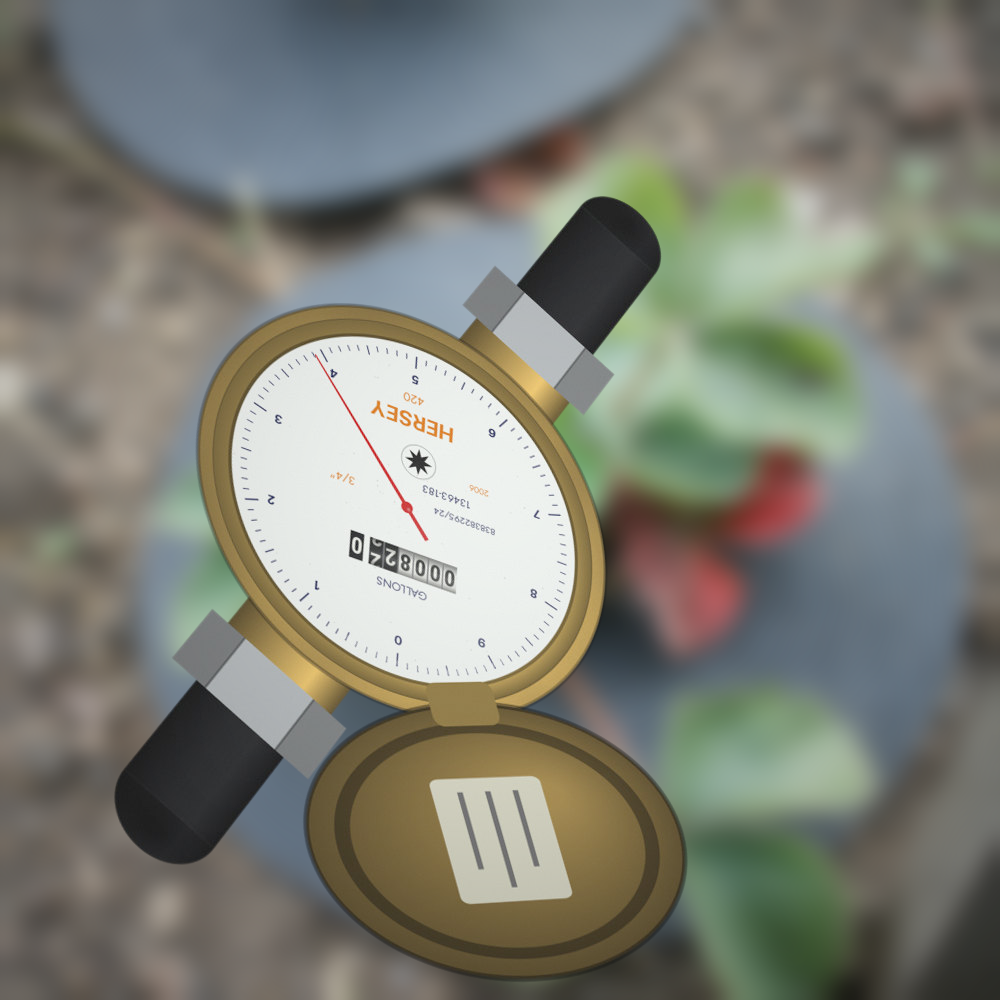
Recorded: 8223.9 gal
